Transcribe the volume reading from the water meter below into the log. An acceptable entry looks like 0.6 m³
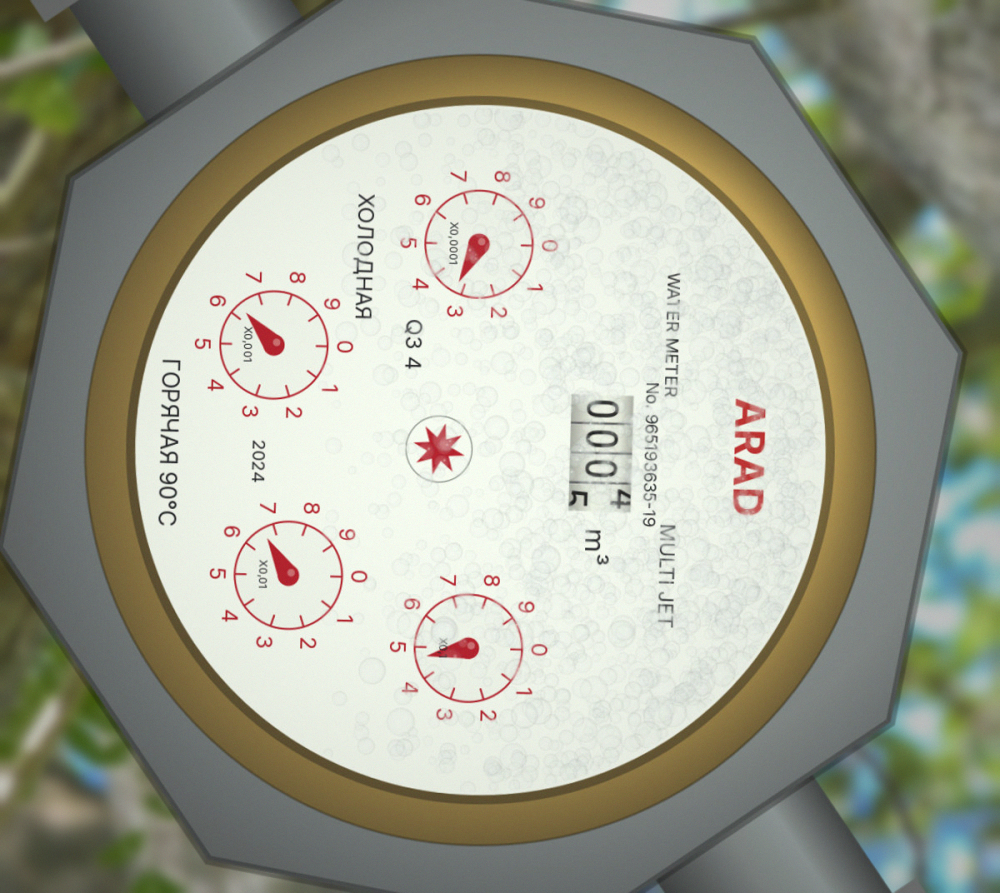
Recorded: 4.4663 m³
